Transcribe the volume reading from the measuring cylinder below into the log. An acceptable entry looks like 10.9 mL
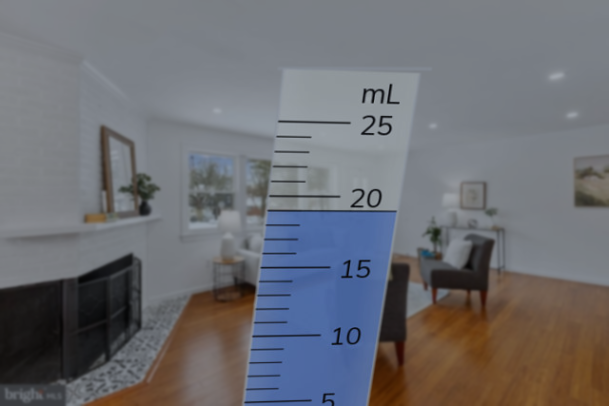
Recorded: 19 mL
